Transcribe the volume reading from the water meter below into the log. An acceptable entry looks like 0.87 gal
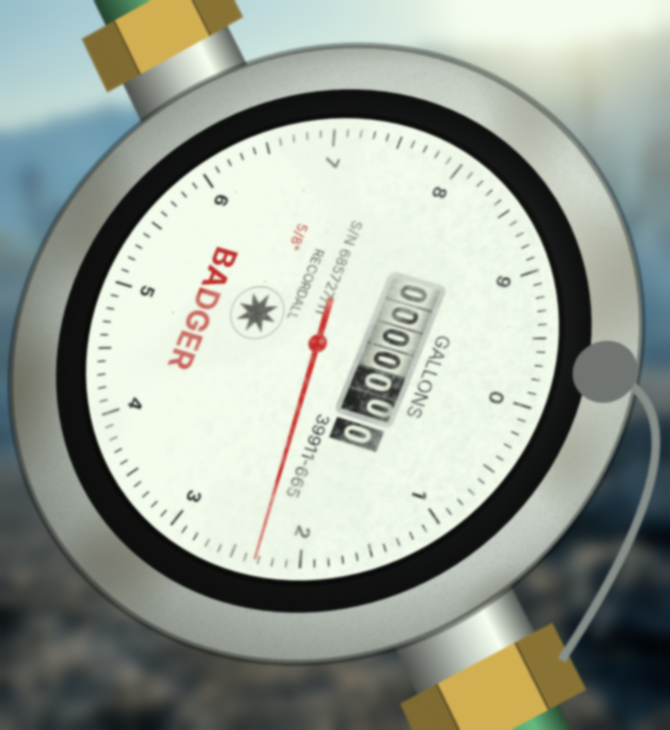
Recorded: 2.3 gal
